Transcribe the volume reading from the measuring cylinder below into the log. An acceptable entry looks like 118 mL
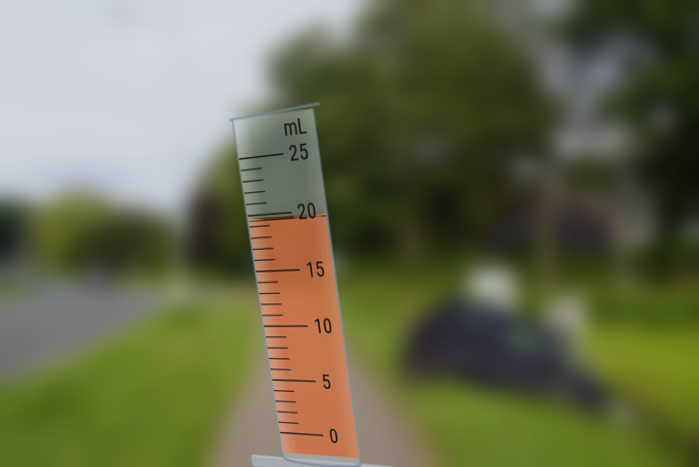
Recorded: 19.5 mL
